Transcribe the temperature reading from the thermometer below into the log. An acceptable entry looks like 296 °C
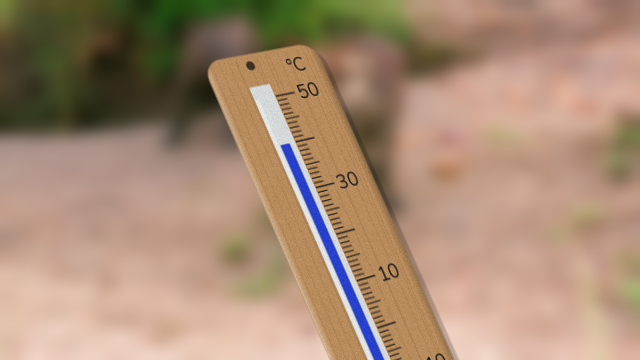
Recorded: 40 °C
